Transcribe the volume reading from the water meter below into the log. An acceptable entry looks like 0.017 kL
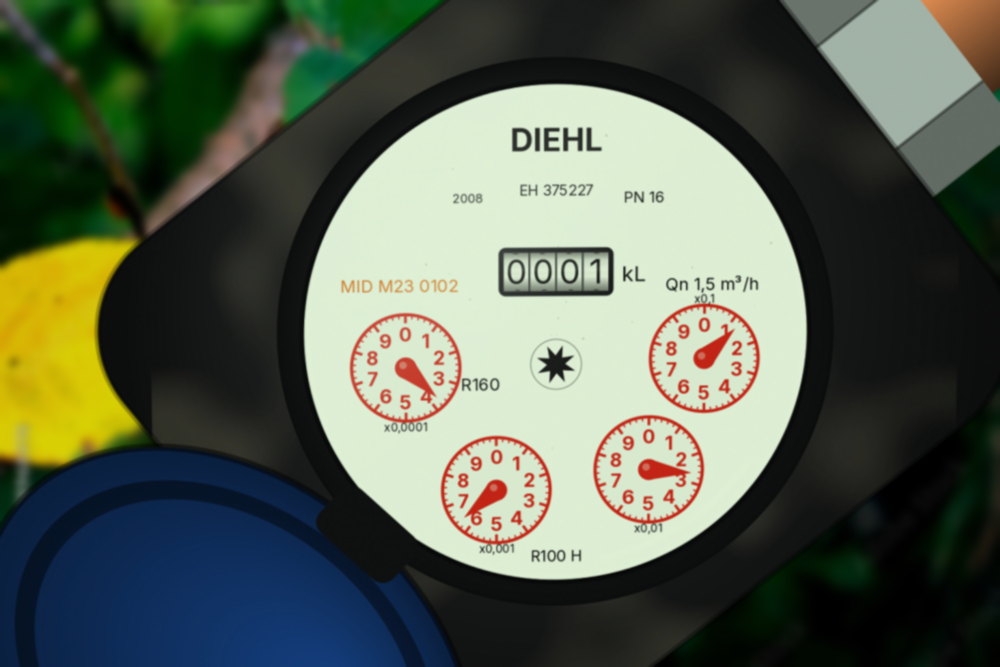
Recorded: 1.1263 kL
